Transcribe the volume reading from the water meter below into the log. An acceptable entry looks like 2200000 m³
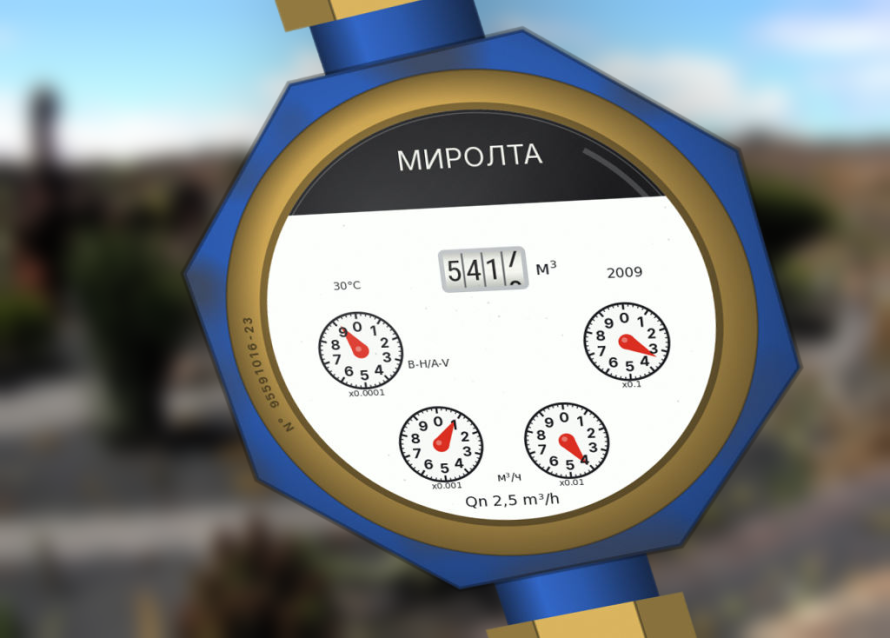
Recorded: 5417.3409 m³
